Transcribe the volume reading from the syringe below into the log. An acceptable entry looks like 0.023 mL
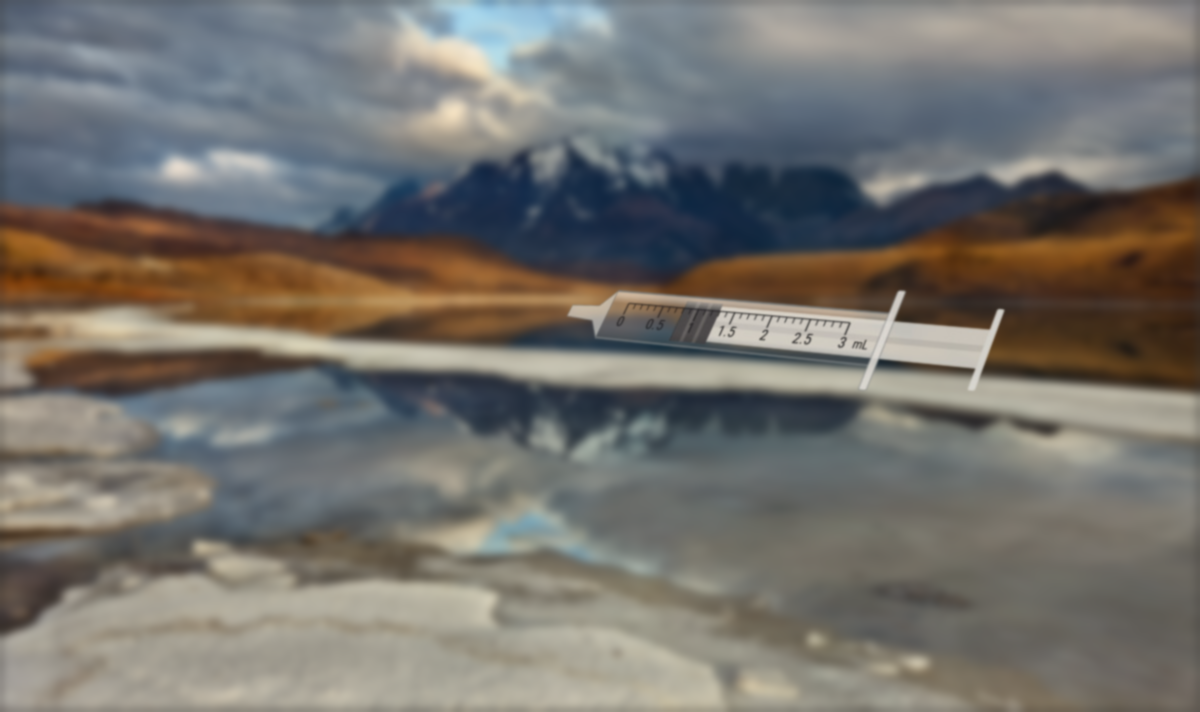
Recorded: 0.8 mL
